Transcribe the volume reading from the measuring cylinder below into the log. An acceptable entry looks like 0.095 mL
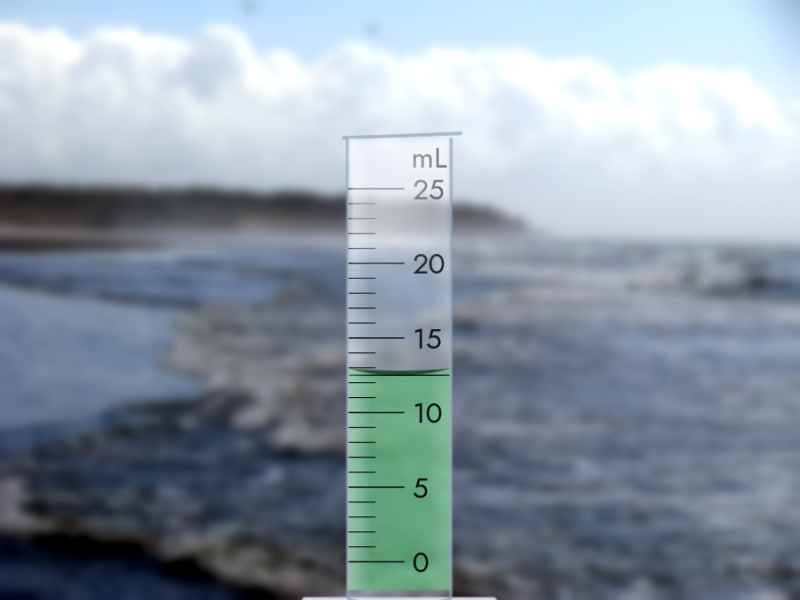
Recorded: 12.5 mL
